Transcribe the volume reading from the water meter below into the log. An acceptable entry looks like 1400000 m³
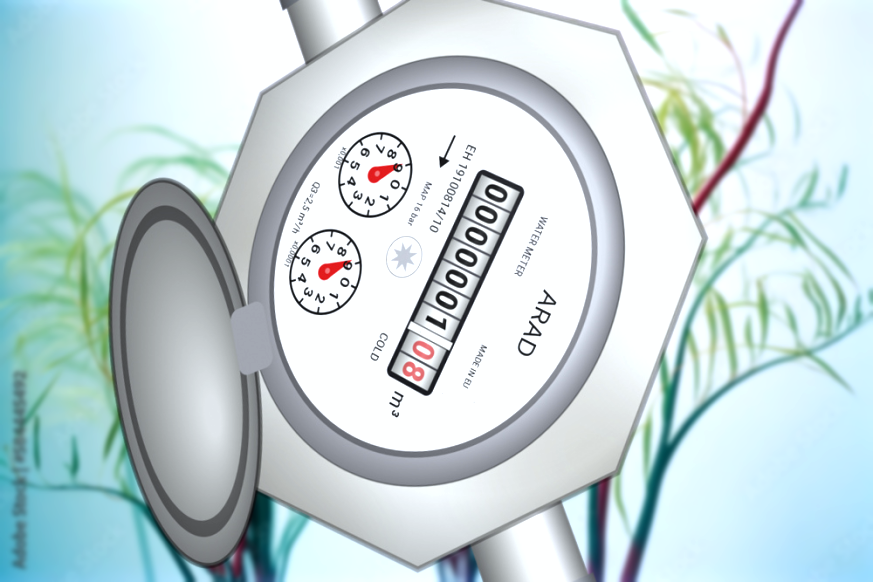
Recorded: 1.0888 m³
